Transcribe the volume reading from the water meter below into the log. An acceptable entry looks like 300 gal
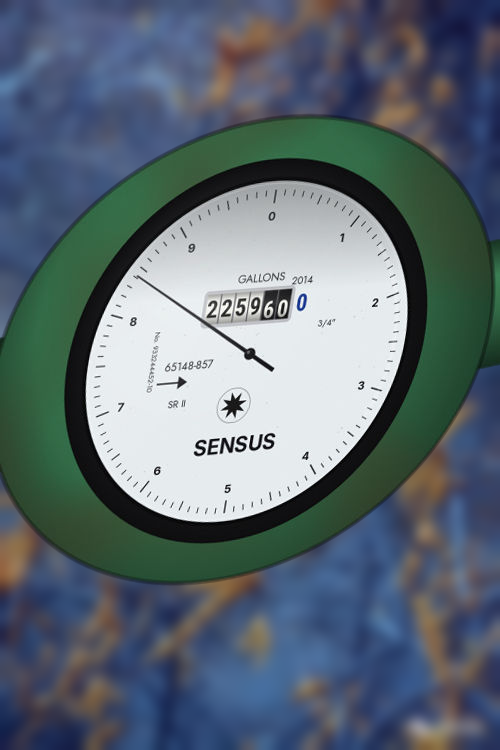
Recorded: 2259598.4 gal
